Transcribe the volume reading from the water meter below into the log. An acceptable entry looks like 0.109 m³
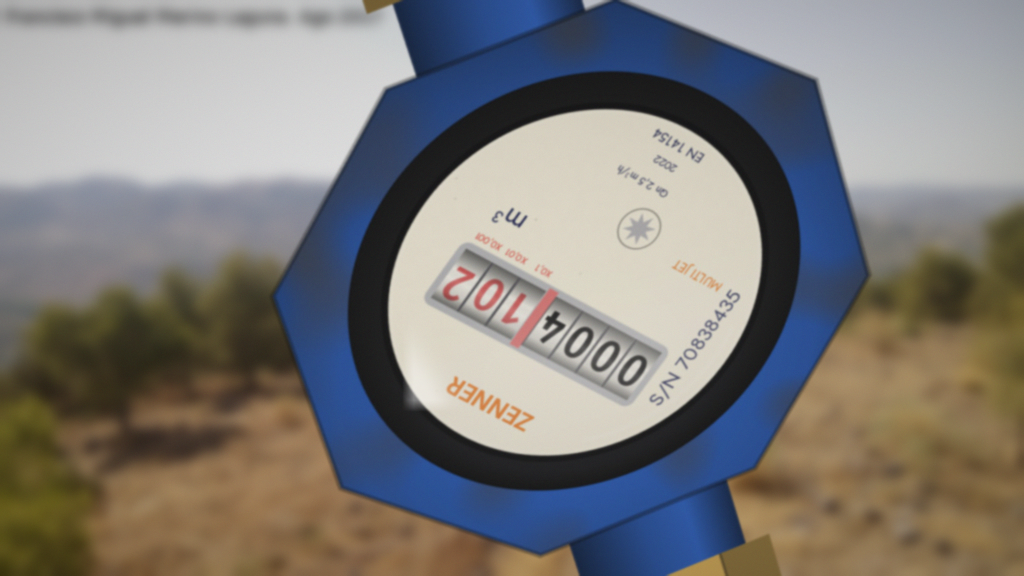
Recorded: 4.102 m³
